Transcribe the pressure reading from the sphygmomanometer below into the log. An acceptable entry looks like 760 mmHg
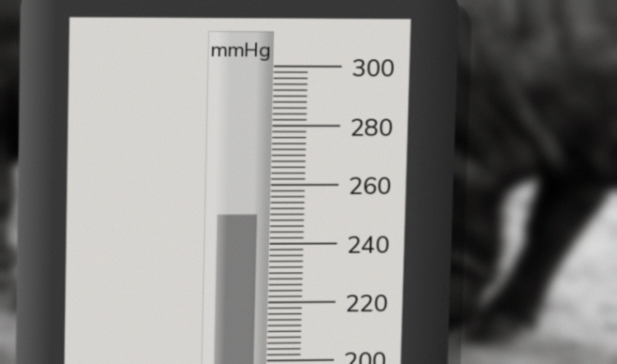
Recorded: 250 mmHg
